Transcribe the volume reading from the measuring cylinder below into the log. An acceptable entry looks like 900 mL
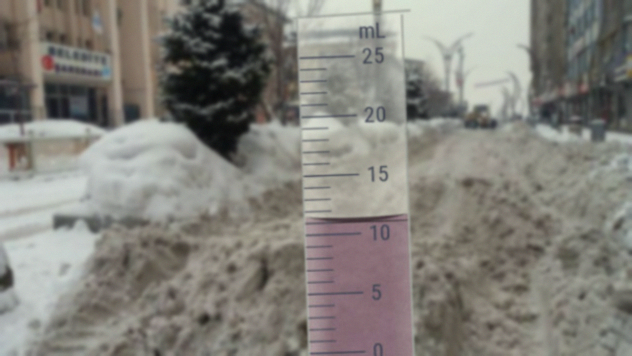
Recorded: 11 mL
